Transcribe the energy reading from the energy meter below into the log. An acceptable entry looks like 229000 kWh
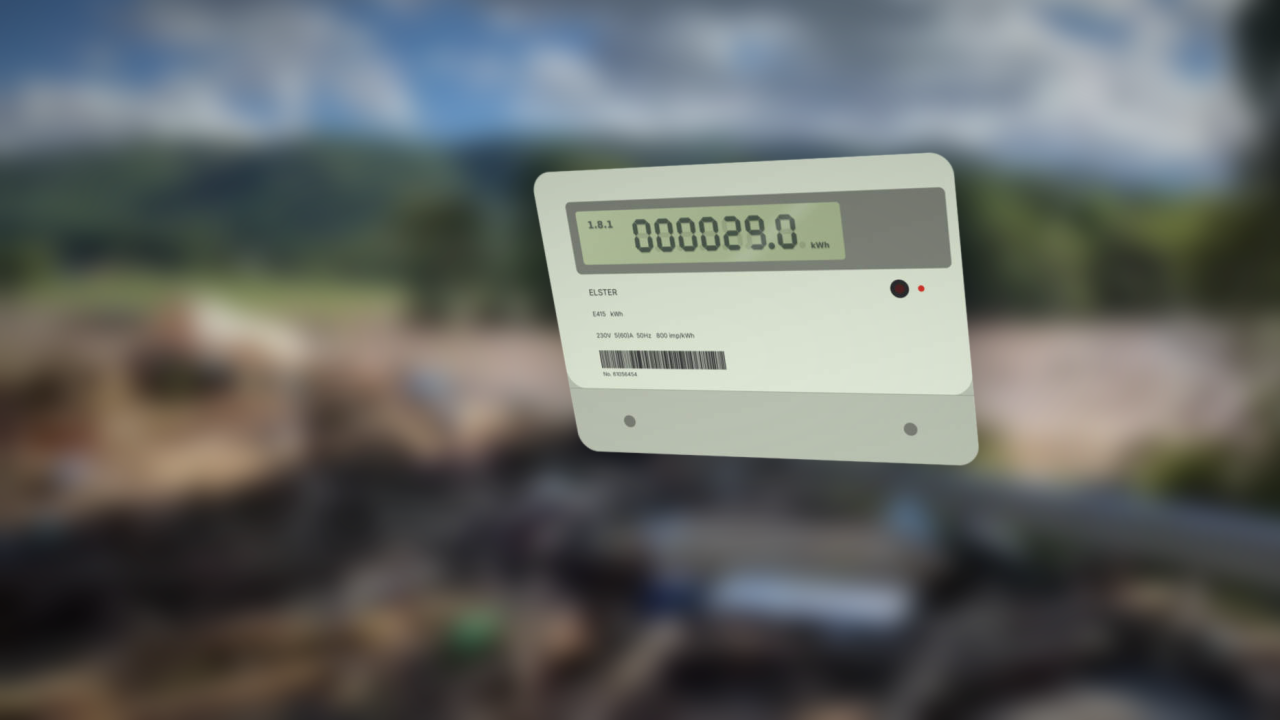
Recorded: 29.0 kWh
